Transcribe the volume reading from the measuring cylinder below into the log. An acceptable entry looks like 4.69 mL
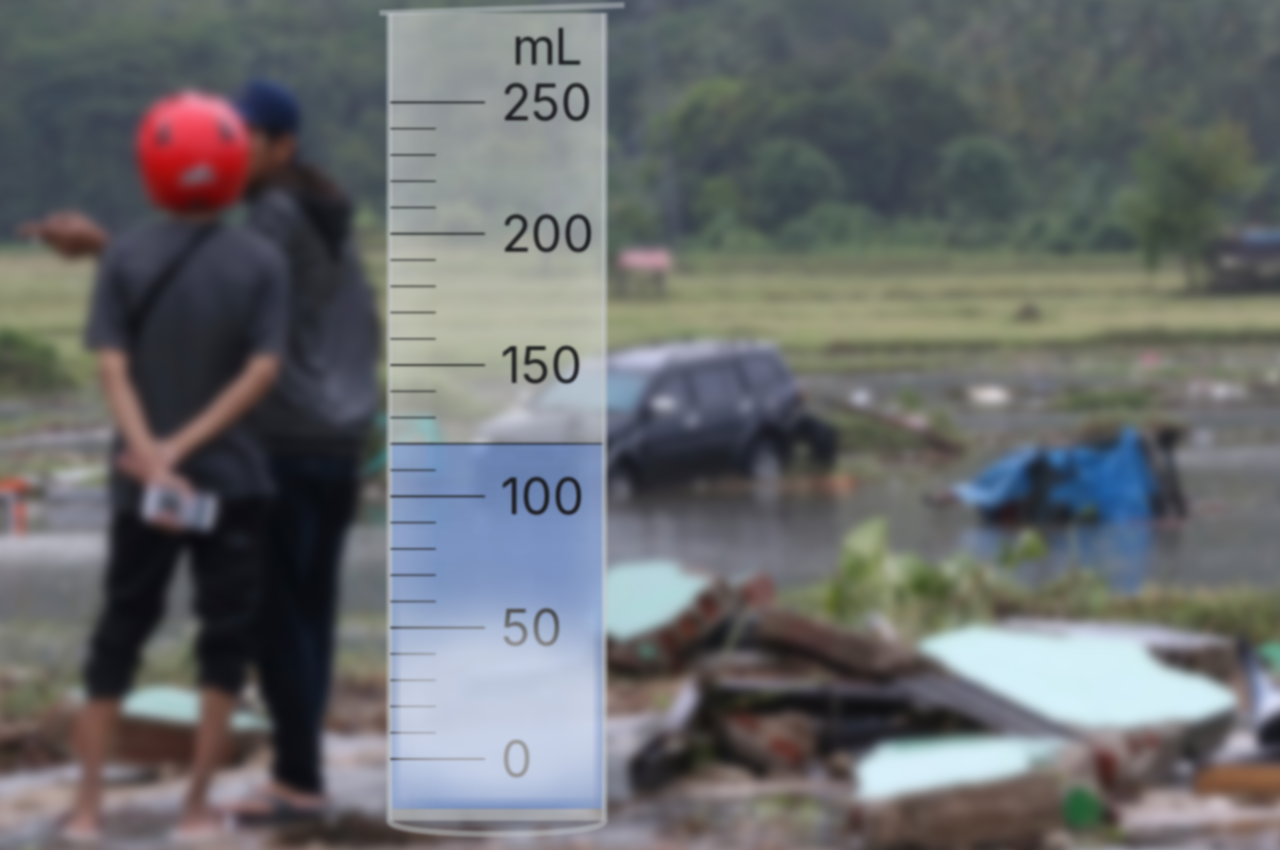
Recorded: 120 mL
